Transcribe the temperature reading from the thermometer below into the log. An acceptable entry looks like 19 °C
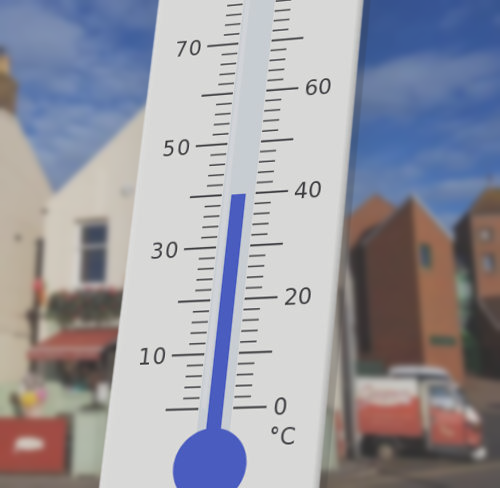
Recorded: 40 °C
